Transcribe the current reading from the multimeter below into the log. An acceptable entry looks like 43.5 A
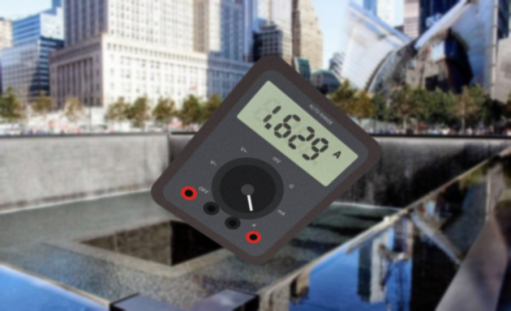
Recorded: 1.629 A
